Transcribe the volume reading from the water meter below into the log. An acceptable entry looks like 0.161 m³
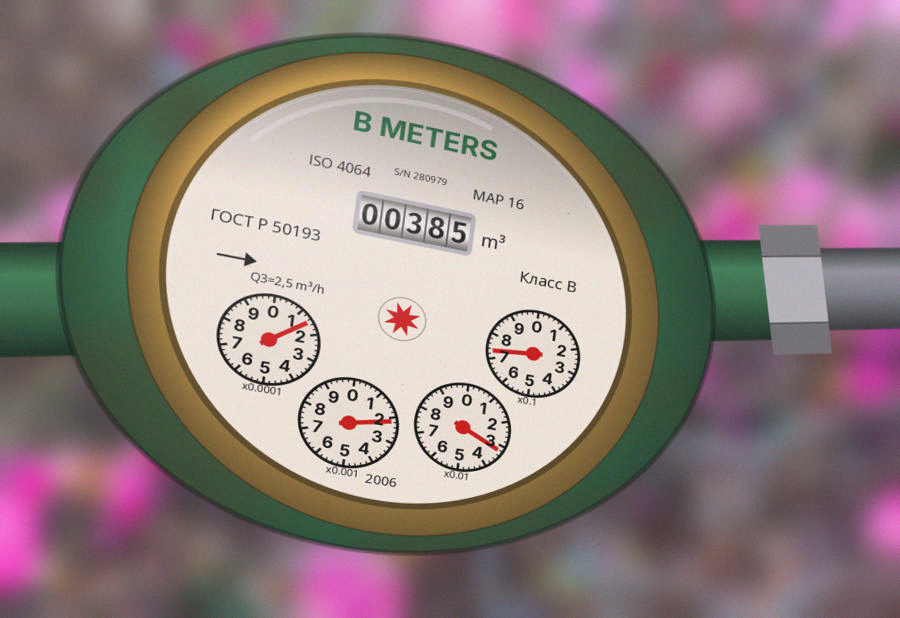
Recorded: 385.7321 m³
